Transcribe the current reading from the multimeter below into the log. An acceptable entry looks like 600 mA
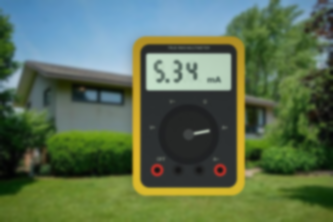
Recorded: 5.34 mA
